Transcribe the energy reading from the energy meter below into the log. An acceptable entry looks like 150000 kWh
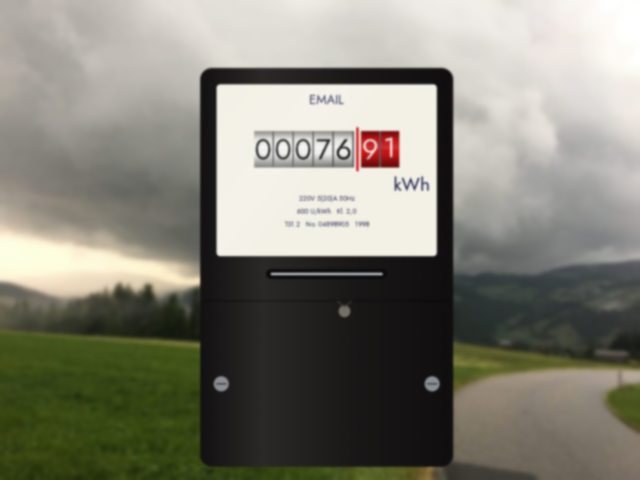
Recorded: 76.91 kWh
